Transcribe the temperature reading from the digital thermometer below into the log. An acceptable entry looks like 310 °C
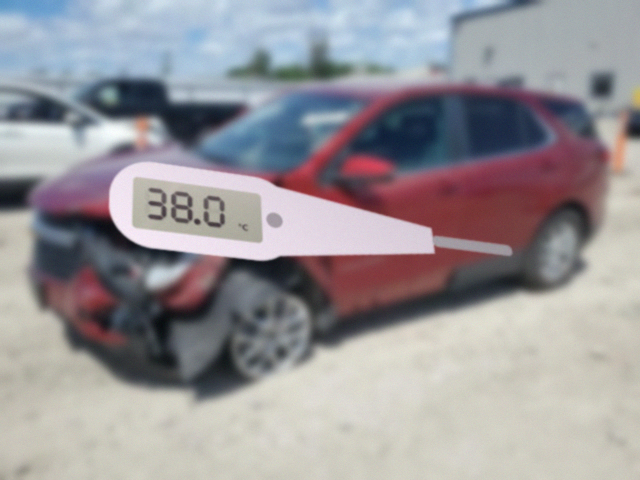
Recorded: 38.0 °C
